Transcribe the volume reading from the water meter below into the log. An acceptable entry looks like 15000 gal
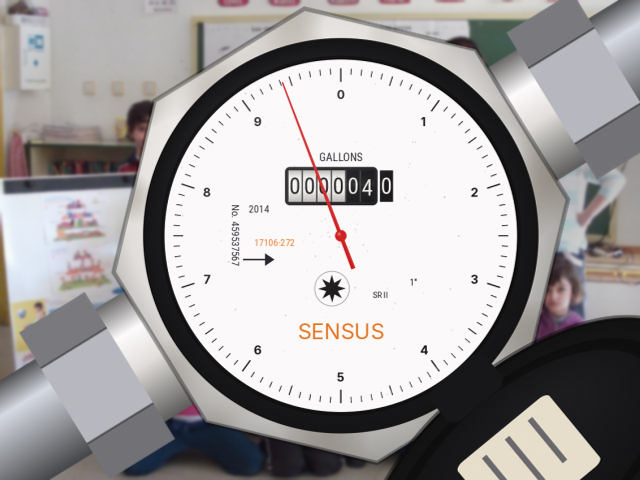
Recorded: 39.4 gal
